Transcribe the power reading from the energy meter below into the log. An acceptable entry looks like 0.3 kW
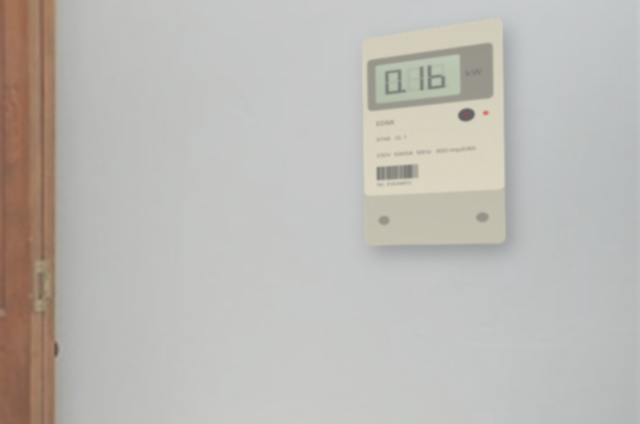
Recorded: 0.16 kW
